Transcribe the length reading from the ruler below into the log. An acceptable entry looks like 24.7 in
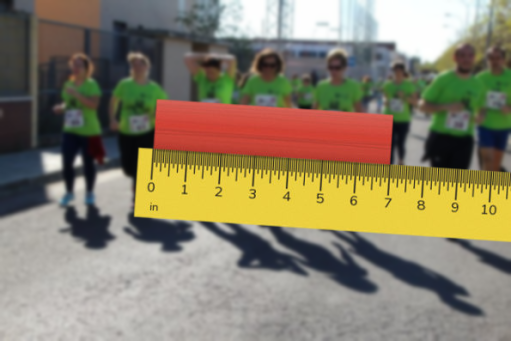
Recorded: 7 in
